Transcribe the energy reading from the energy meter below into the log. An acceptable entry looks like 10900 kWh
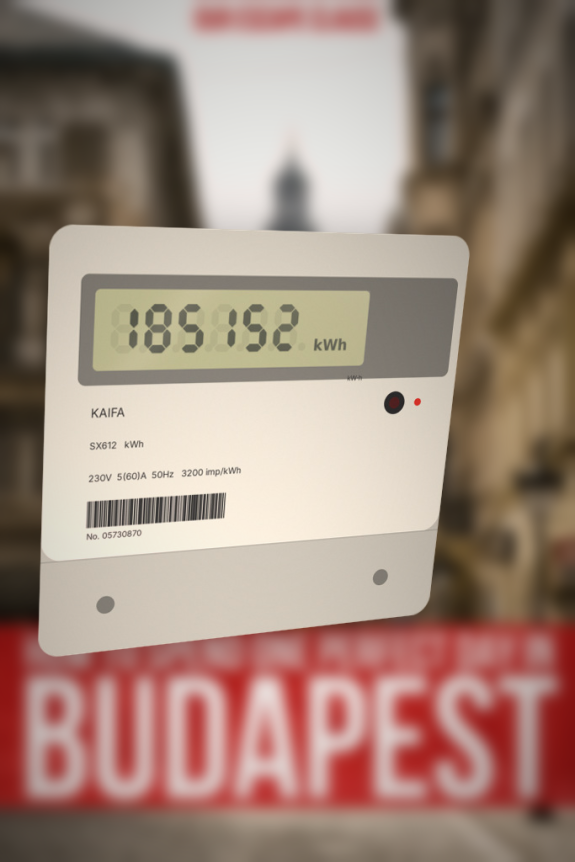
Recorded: 185152 kWh
